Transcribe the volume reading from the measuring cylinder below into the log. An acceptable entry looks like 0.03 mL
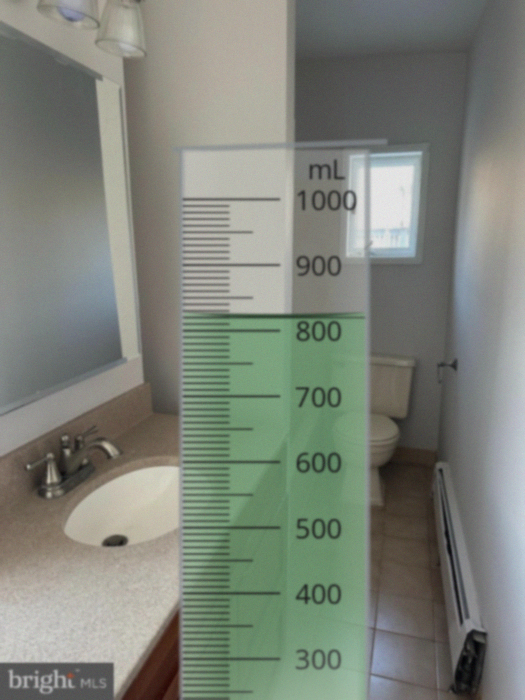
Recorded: 820 mL
